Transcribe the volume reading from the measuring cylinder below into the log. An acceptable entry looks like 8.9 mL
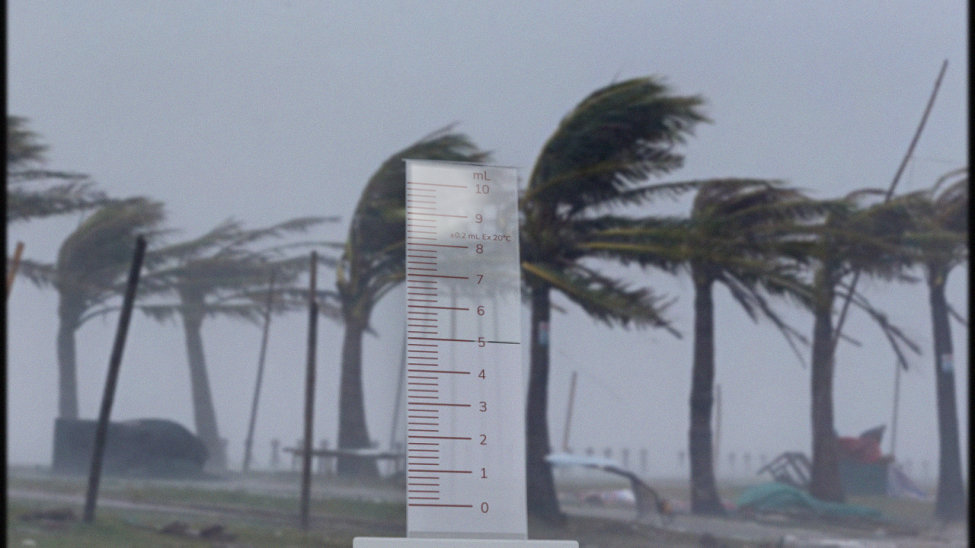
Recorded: 5 mL
